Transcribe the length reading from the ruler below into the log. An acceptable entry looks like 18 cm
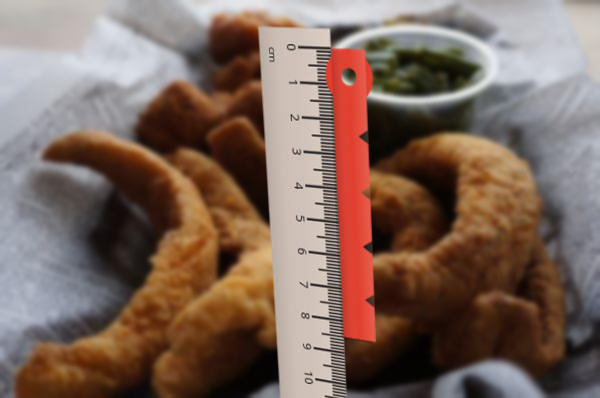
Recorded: 8.5 cm
